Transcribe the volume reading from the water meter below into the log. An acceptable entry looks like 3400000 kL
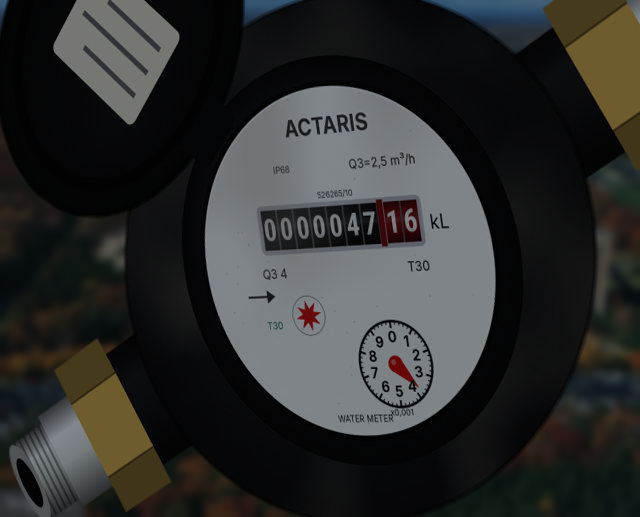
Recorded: 47.163 kL
